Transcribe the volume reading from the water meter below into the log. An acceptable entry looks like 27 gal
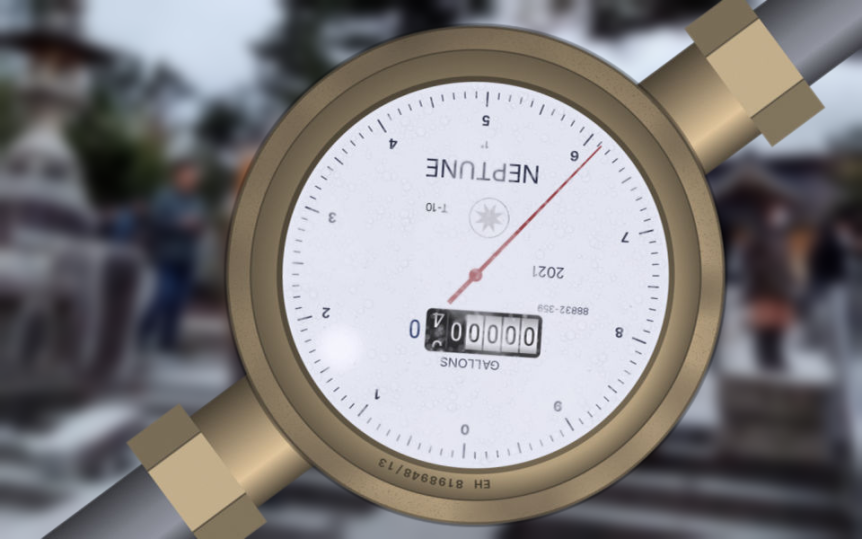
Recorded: 36.1 gal
